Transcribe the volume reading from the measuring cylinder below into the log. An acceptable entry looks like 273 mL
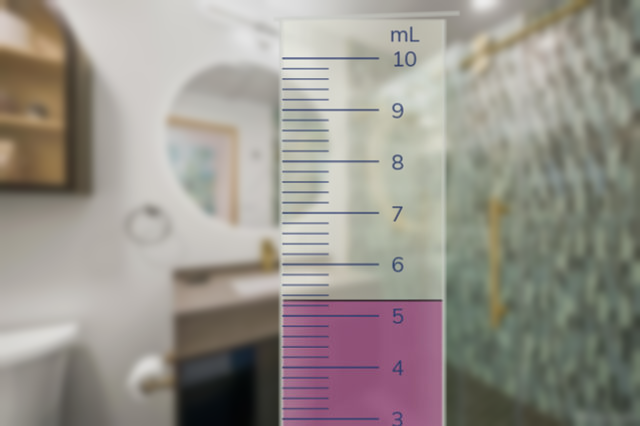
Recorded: 5.3 mL
